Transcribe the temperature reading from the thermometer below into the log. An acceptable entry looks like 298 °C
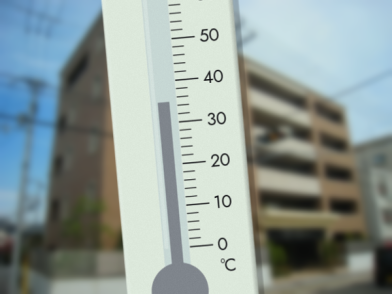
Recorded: 35 °C
